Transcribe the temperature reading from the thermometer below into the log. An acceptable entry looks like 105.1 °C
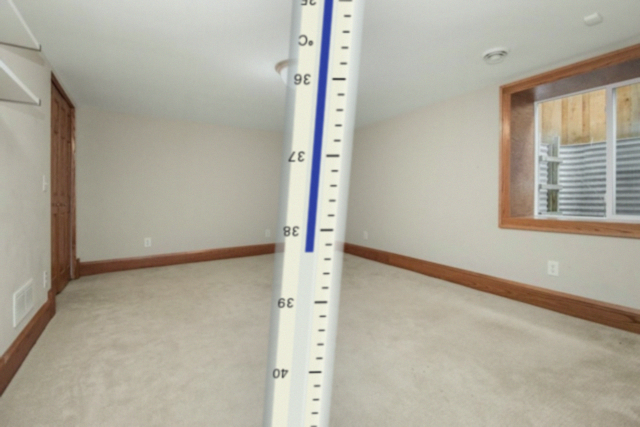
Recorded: 38.3 °C
